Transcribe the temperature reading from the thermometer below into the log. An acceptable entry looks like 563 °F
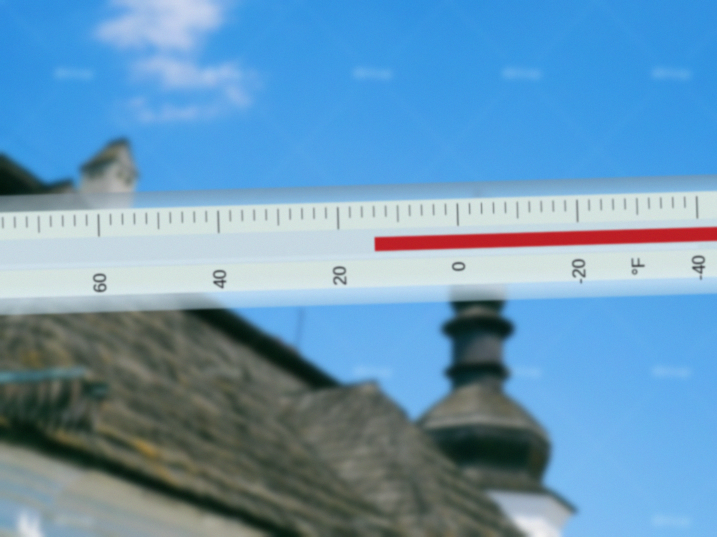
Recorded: 14 °F
